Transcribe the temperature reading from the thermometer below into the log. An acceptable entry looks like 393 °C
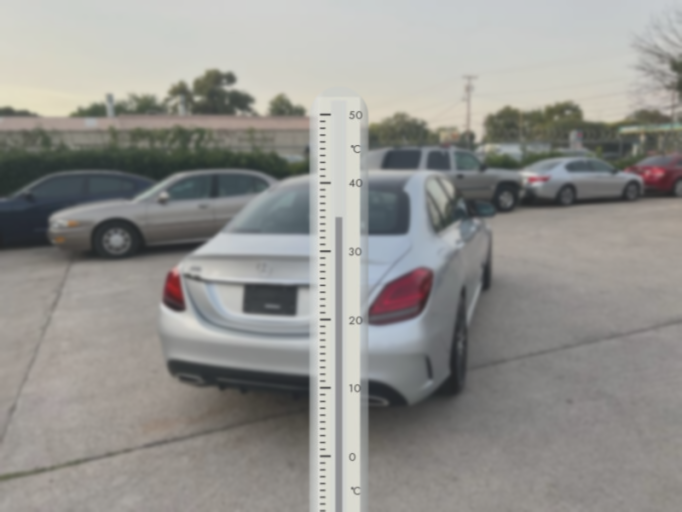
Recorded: 35 °C
